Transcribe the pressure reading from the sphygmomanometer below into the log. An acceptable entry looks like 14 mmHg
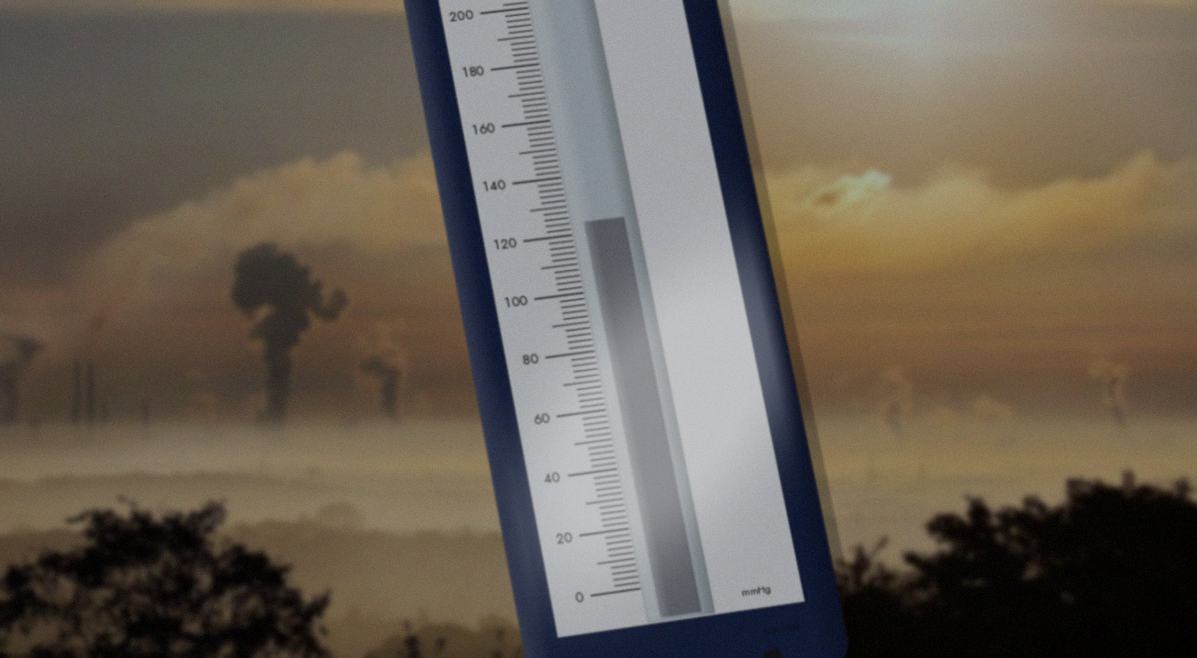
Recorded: 124 mmHg
